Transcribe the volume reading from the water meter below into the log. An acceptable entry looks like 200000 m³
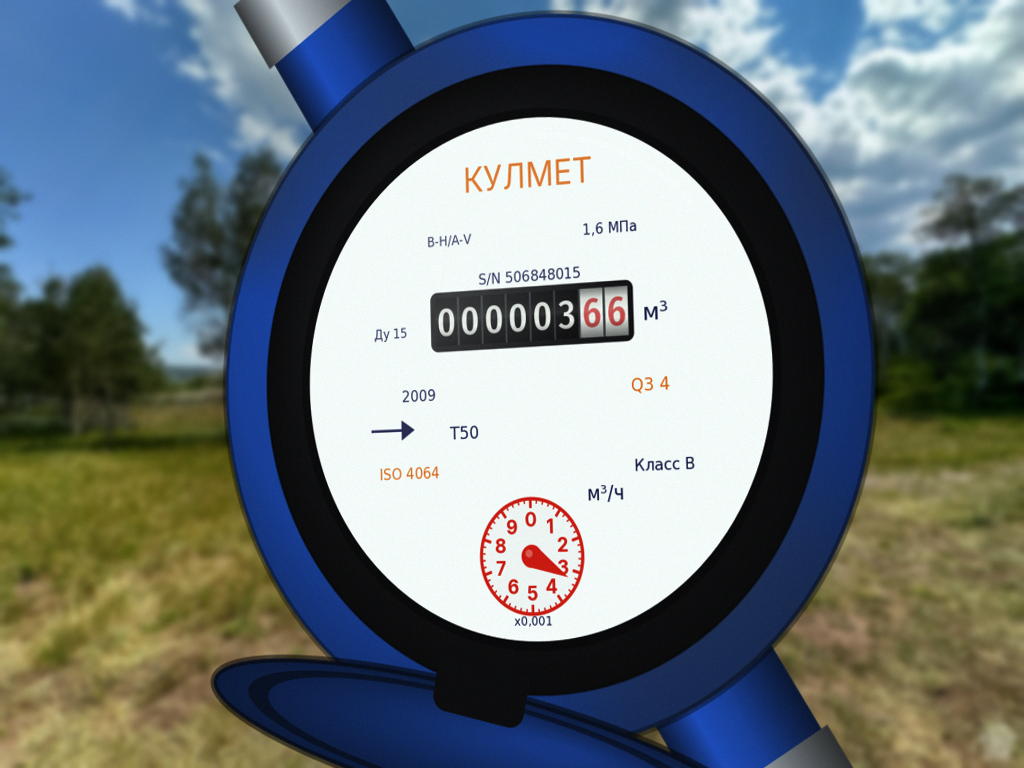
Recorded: 3.663 m³
